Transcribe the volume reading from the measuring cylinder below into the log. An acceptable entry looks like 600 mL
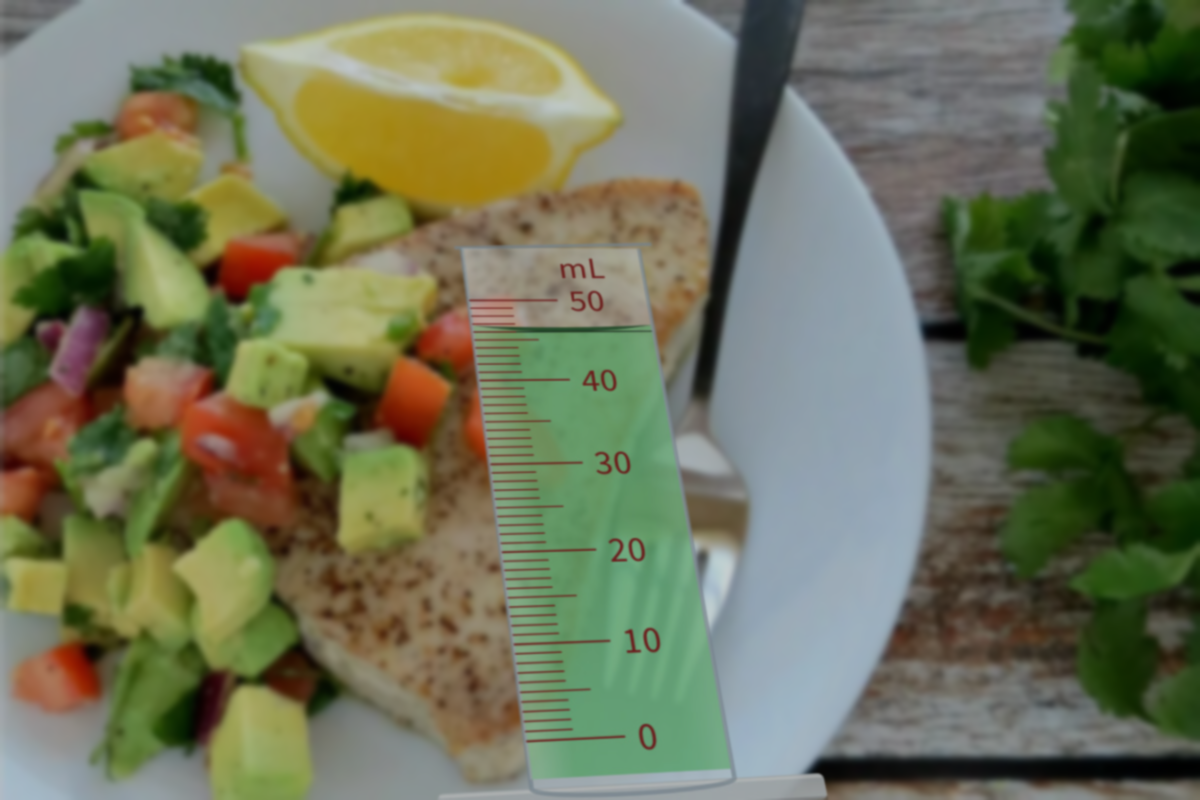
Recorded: 46 mL
